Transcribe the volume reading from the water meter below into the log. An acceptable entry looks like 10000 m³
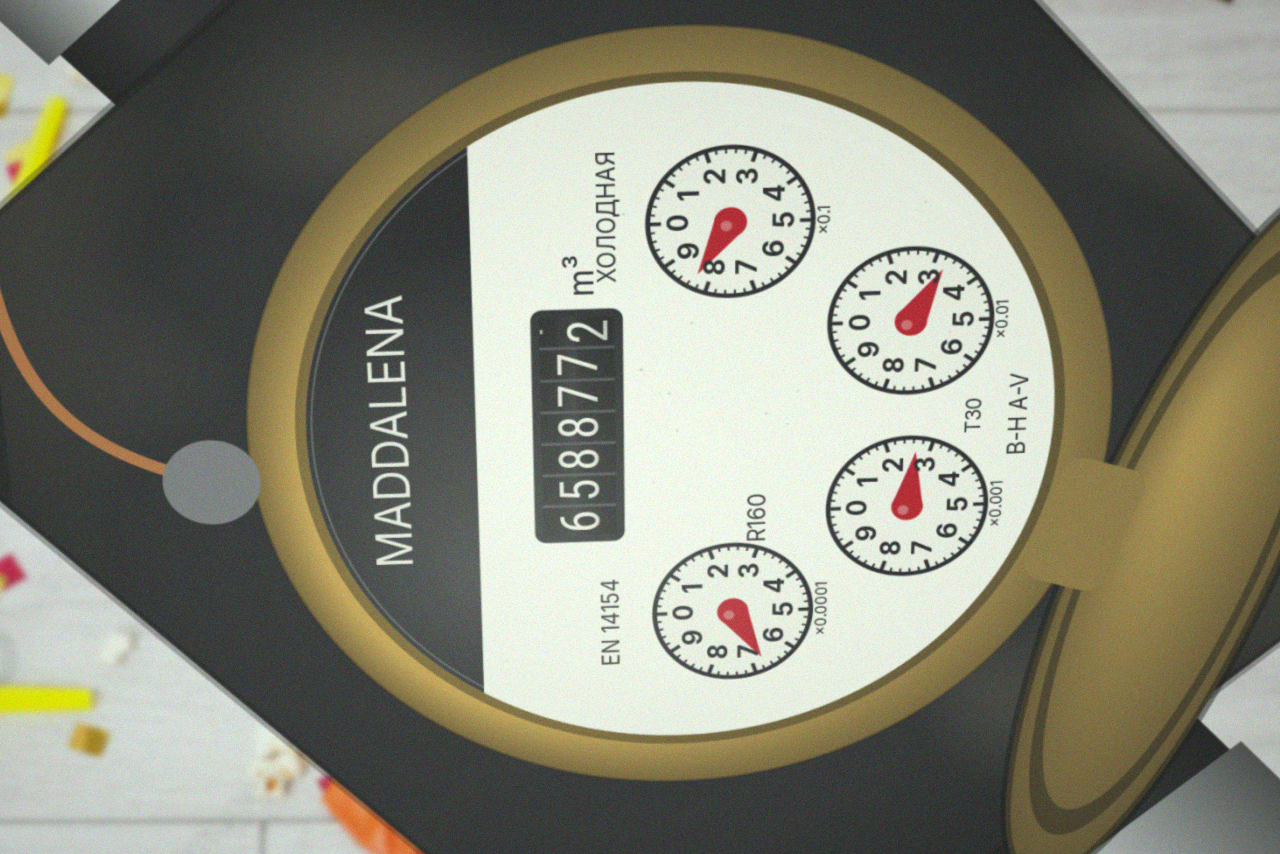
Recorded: 6588771.8326 m³
